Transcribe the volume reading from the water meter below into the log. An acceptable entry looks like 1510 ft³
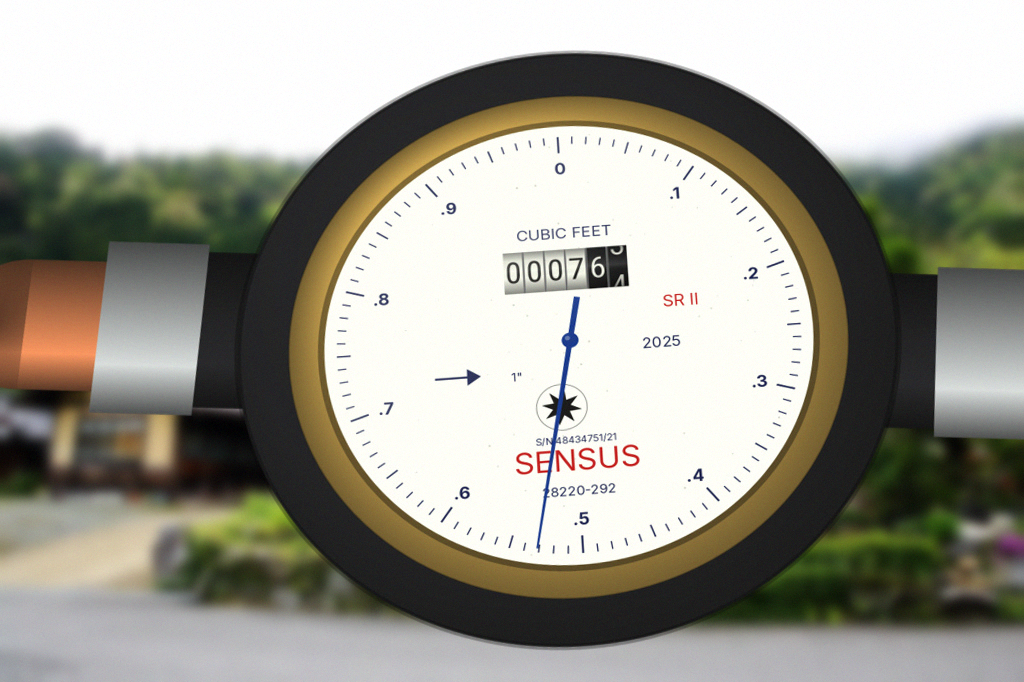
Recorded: 763.53 ft³
